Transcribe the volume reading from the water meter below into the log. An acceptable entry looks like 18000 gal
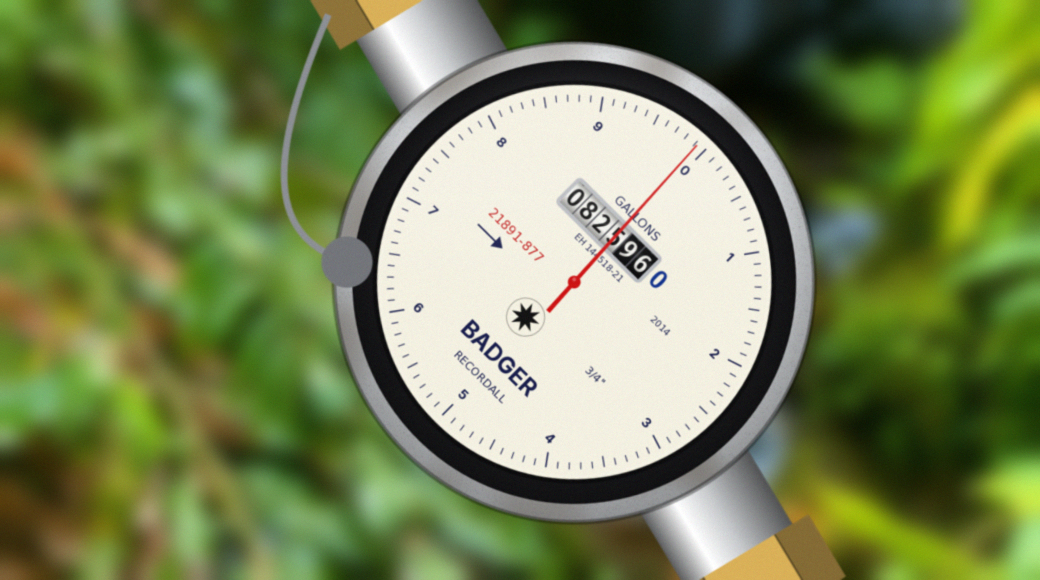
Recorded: 825959.9 gal
